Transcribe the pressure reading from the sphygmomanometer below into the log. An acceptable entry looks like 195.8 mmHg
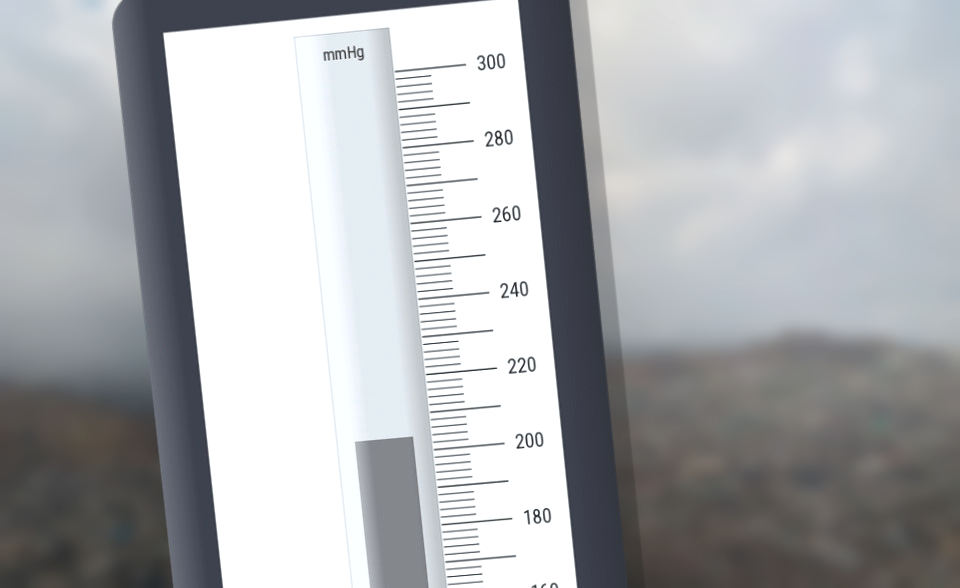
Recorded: 204 mmHg
